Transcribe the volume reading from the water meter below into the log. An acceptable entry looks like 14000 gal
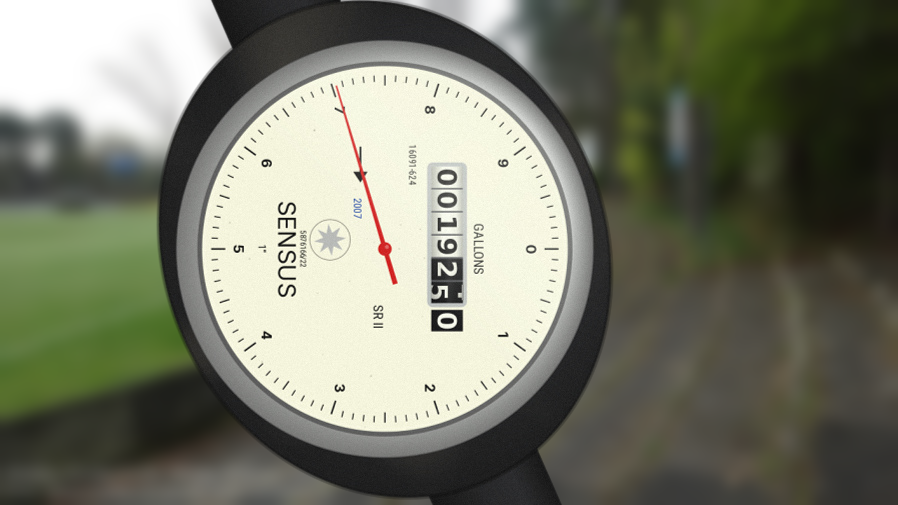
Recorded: 19247.0 gal
